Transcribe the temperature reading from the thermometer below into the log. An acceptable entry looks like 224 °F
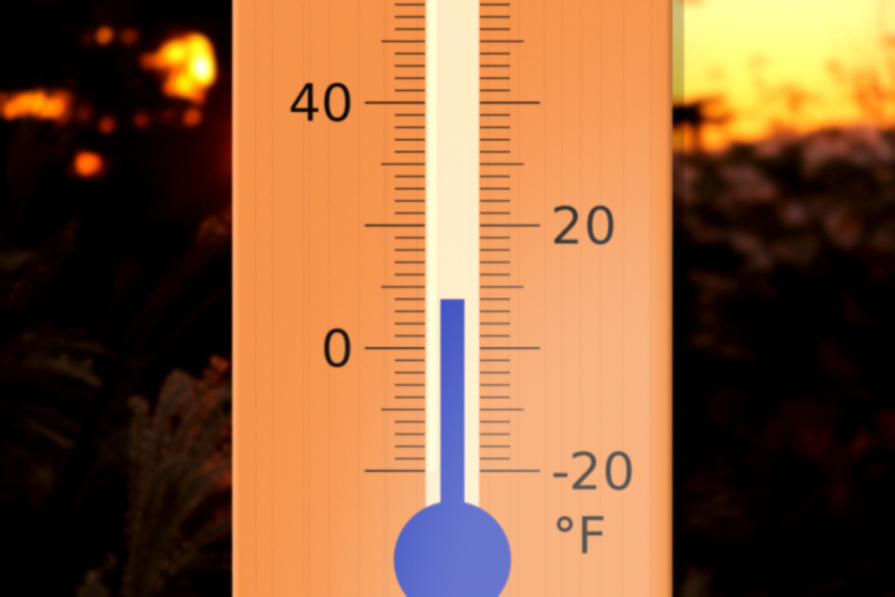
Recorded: 8 °F
